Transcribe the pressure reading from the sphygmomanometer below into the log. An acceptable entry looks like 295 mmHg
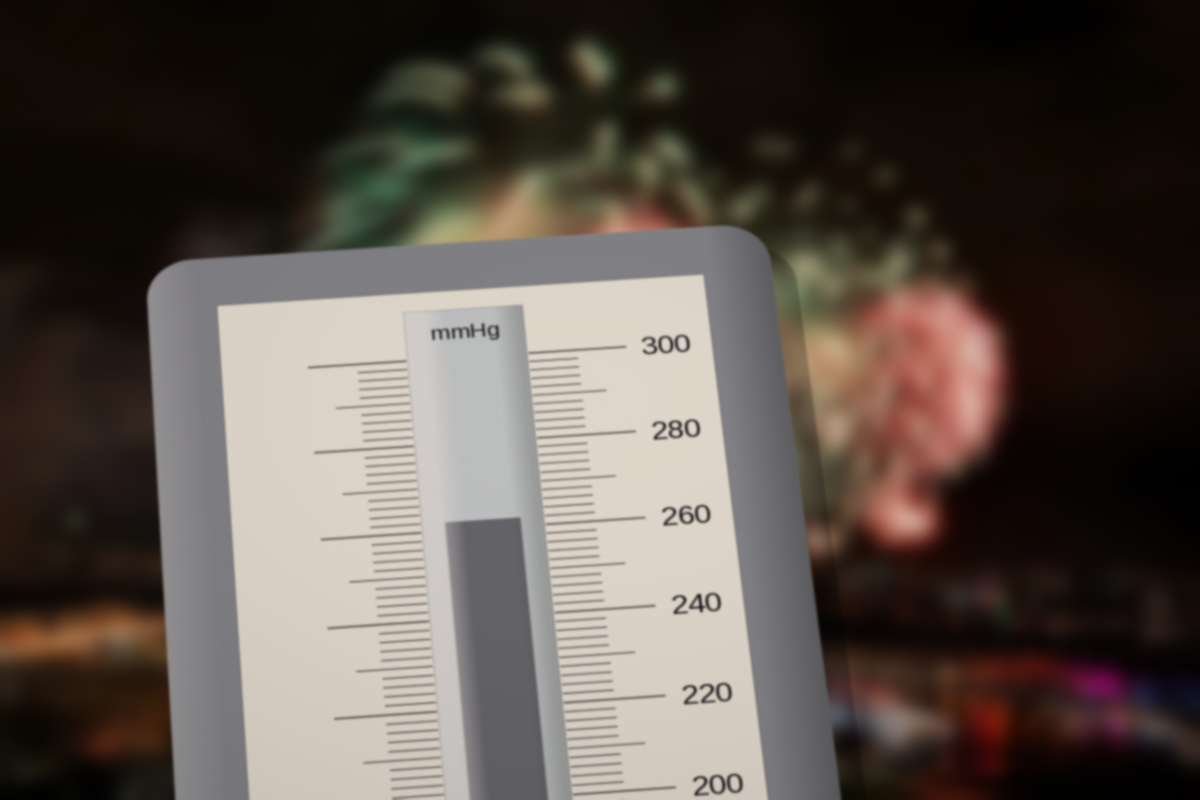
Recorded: 262 mmHg
